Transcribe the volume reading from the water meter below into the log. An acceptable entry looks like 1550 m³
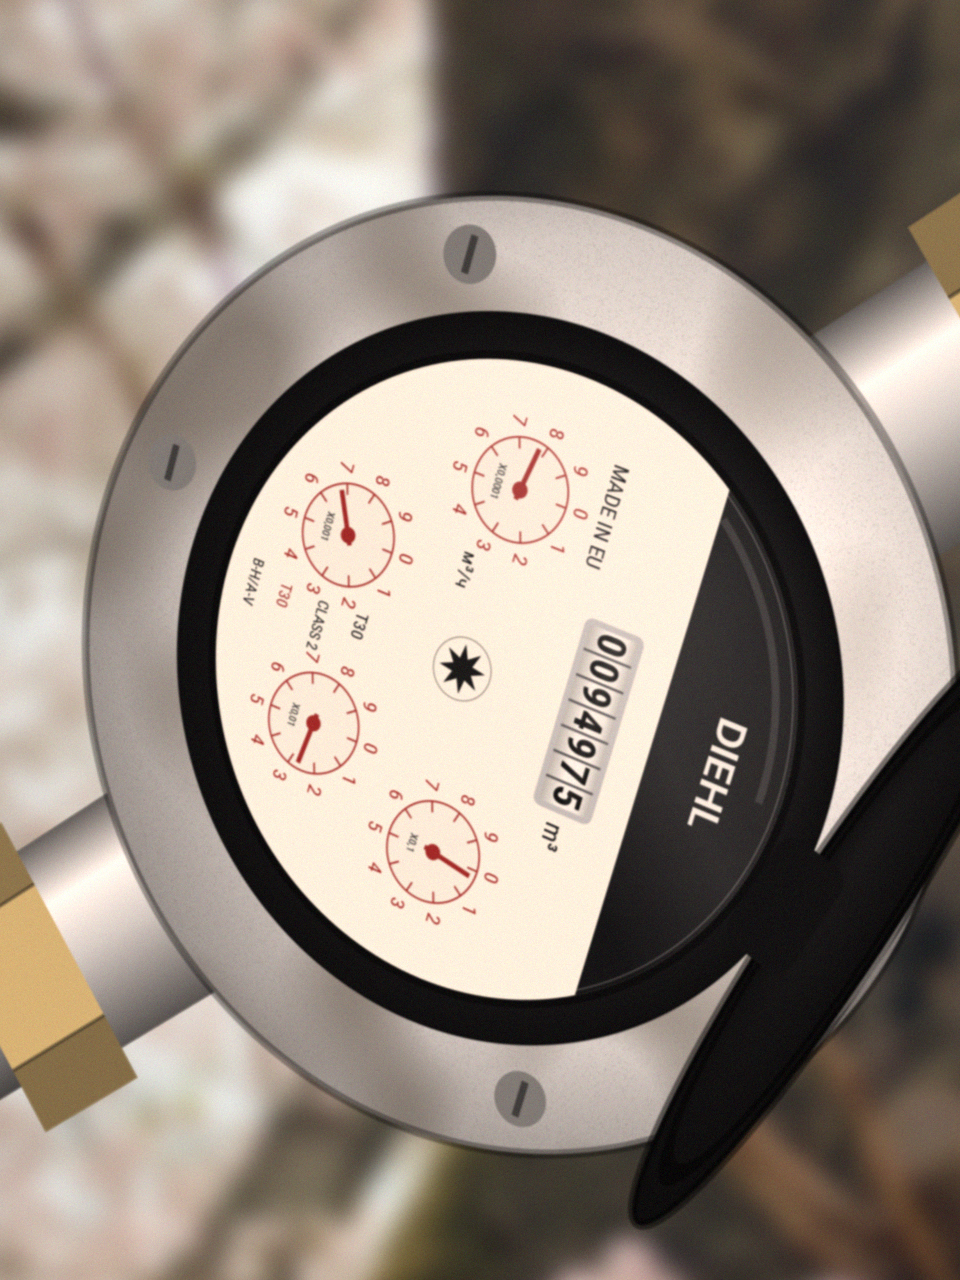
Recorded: 94975.0267 m³
